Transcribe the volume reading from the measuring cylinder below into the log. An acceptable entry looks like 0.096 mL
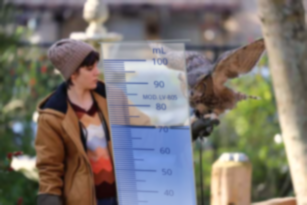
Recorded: 70 mL
